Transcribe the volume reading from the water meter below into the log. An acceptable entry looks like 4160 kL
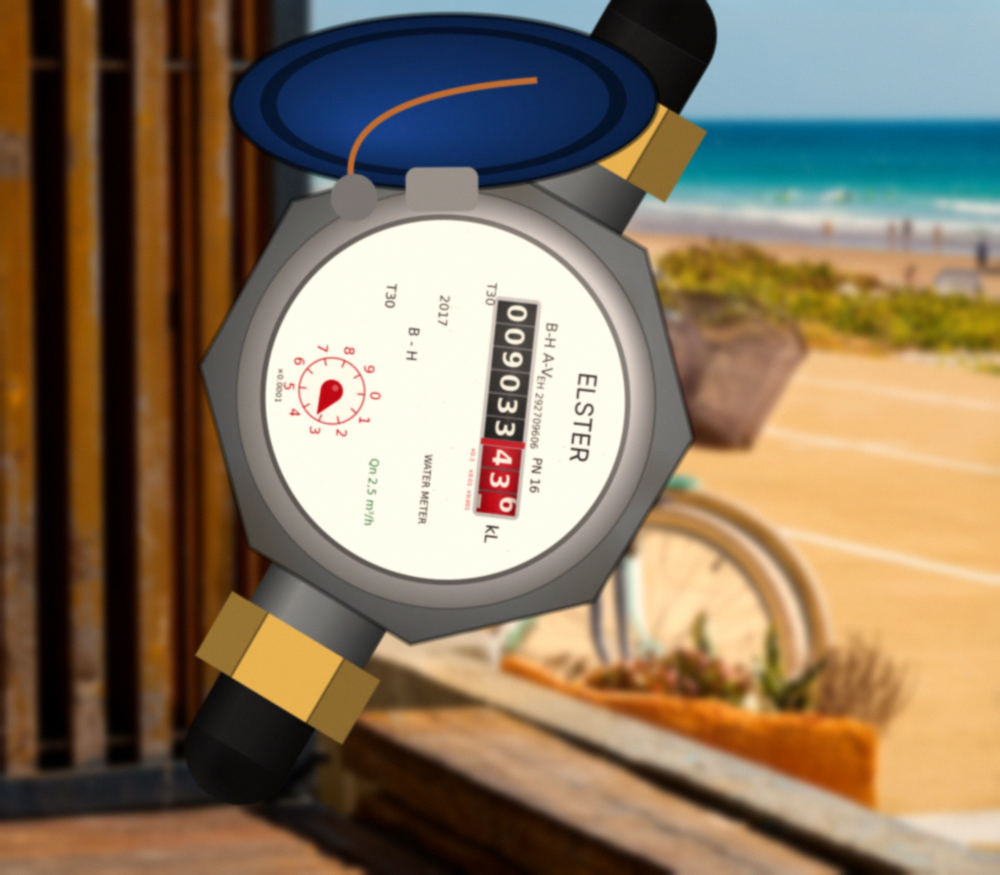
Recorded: 9033.4363 kL
